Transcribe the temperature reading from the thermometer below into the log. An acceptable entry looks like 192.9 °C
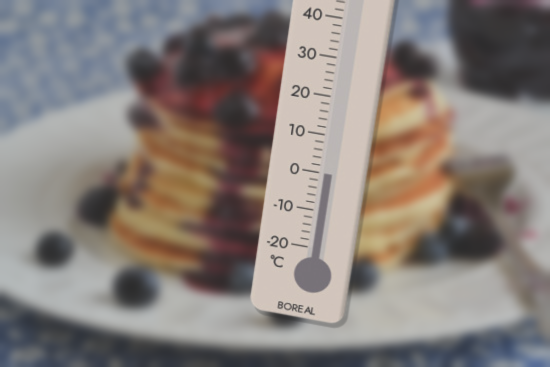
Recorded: 0 °C
